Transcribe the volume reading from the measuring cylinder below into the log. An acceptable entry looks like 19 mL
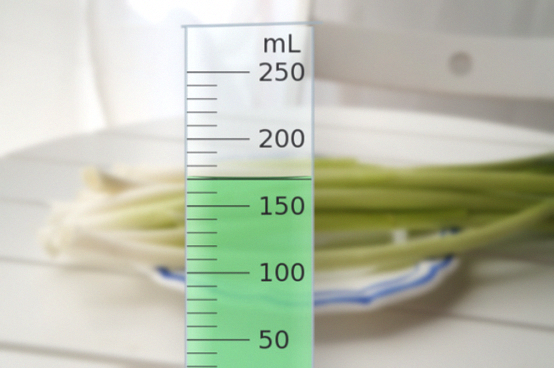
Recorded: 170 mL
